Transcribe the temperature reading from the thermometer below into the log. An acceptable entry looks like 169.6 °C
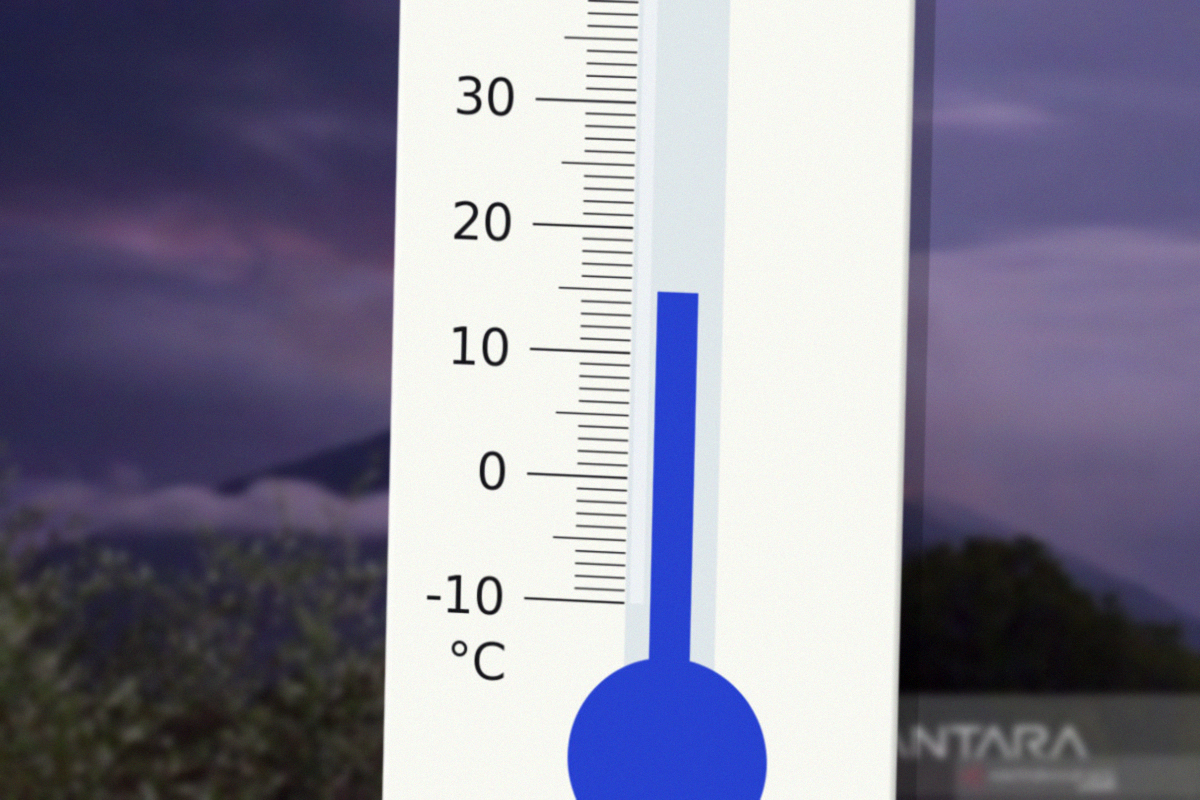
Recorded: 15 °C
